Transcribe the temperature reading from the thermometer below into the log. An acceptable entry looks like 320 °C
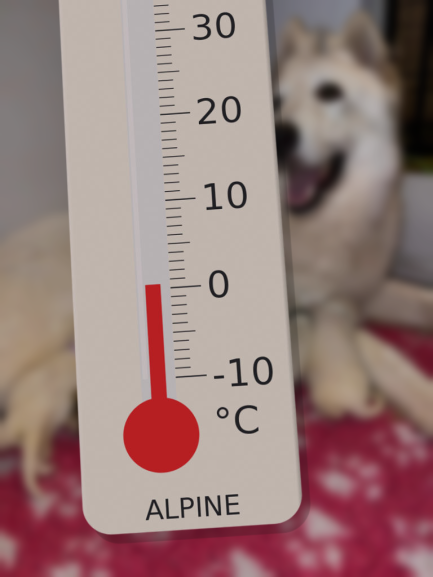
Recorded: 0.5 °C
